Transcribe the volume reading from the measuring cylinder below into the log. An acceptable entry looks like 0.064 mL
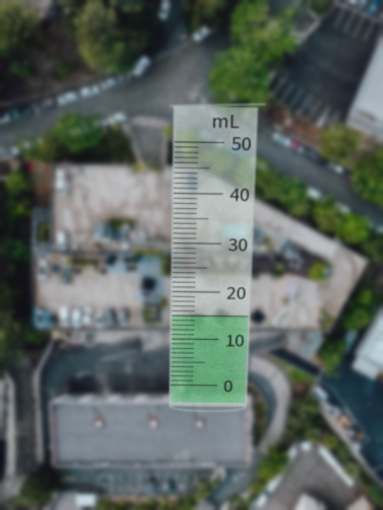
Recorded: 15 mL
